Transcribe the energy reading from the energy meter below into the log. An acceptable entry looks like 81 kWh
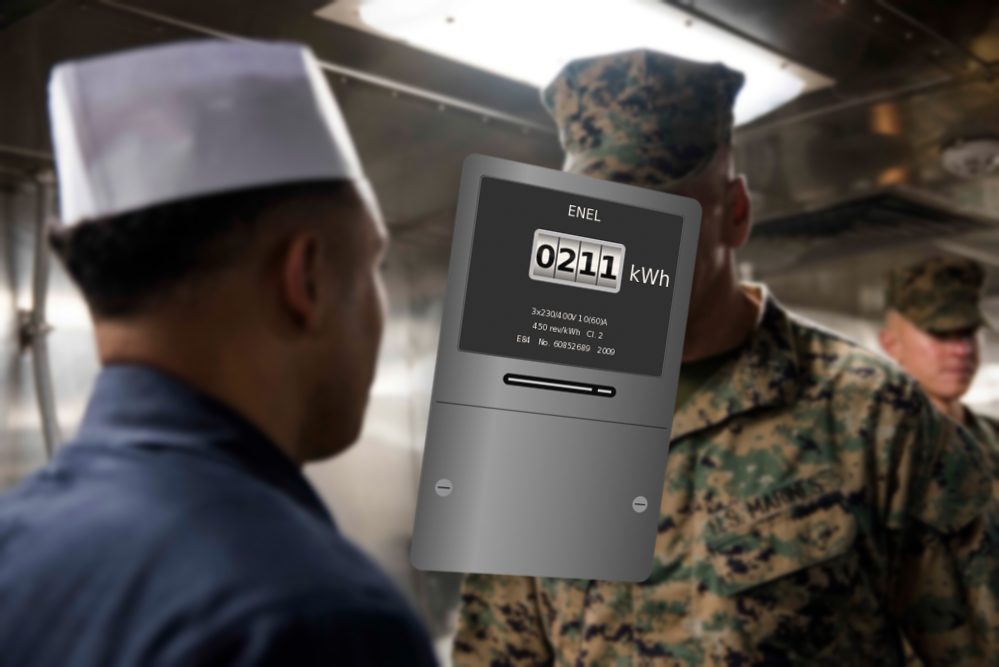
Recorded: 211 kWh
